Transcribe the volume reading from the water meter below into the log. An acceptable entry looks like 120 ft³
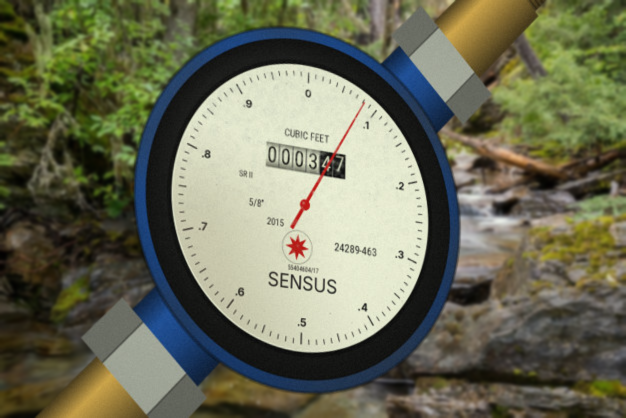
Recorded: 347.08 ft³
